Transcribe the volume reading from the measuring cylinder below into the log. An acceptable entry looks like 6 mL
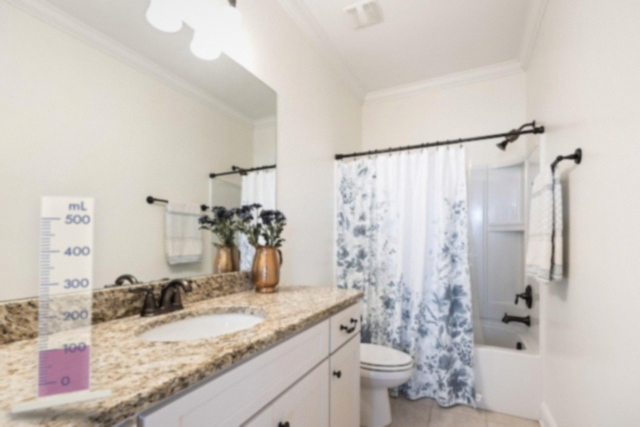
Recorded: 100 mL
